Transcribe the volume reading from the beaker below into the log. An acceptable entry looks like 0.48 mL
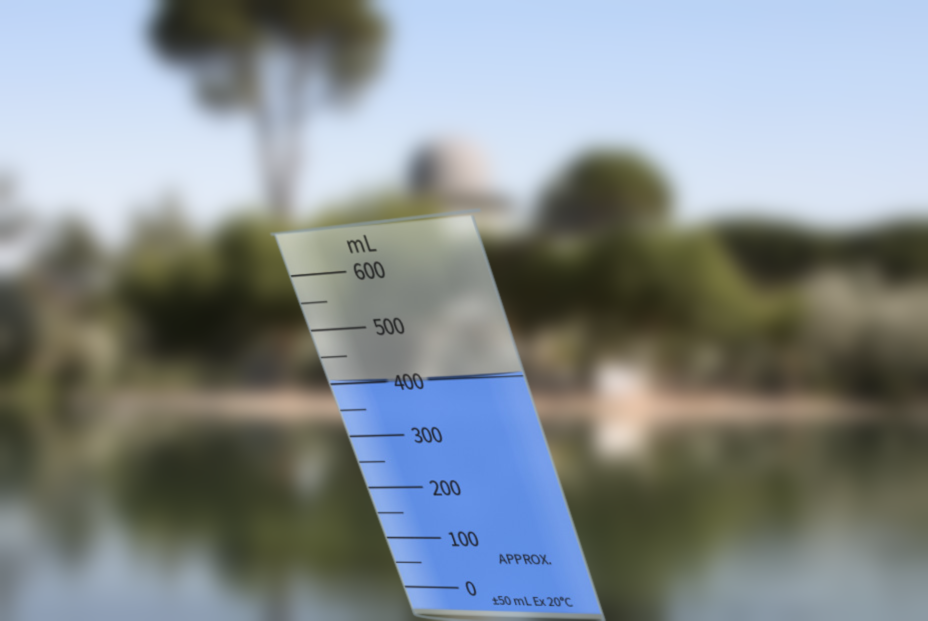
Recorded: 400 mL
